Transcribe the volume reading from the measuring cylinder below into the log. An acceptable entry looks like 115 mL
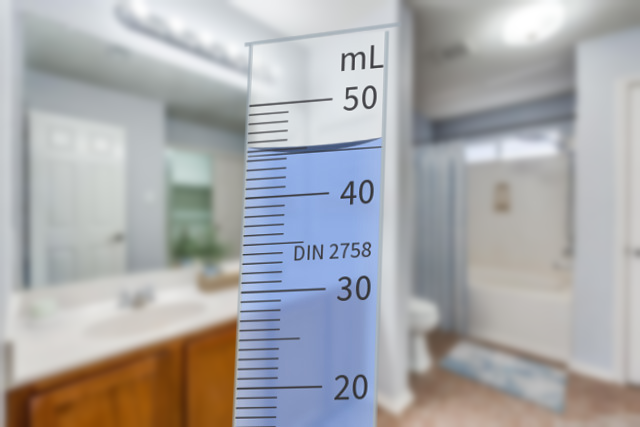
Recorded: 44.5 mL
